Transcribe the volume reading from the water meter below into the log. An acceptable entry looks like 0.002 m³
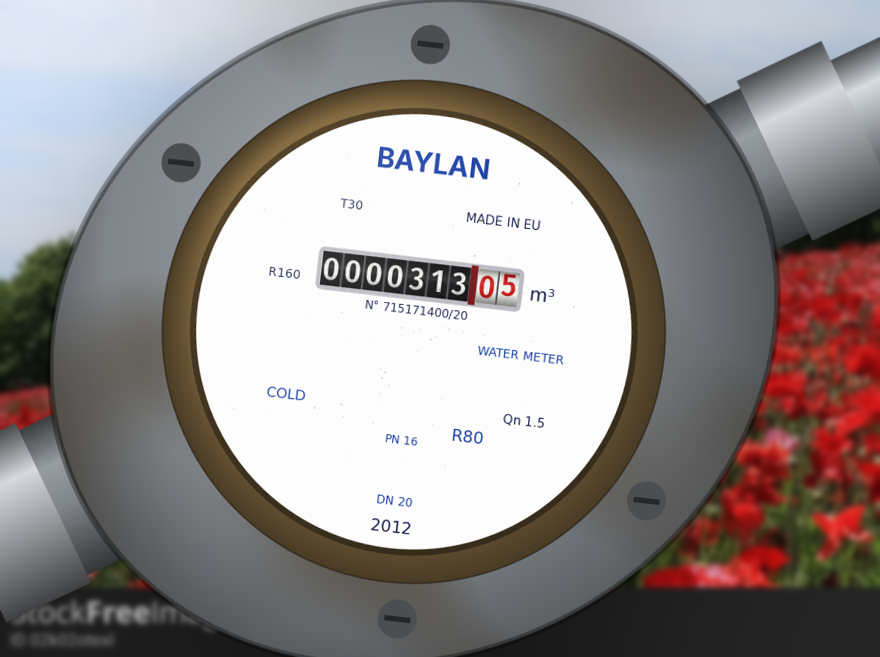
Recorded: 313.05 m³
